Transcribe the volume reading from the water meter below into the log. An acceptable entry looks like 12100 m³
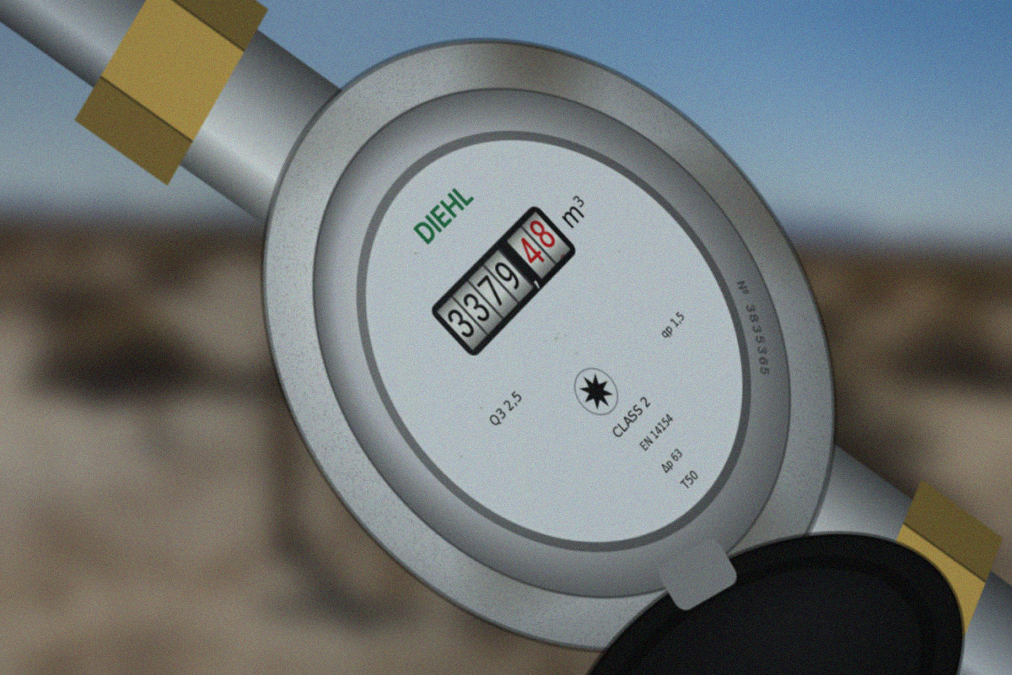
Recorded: 3379.48 m³
